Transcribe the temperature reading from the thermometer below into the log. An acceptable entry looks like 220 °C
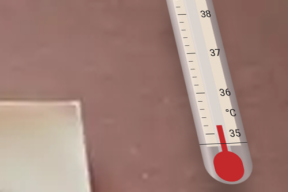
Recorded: 35.2 °C
